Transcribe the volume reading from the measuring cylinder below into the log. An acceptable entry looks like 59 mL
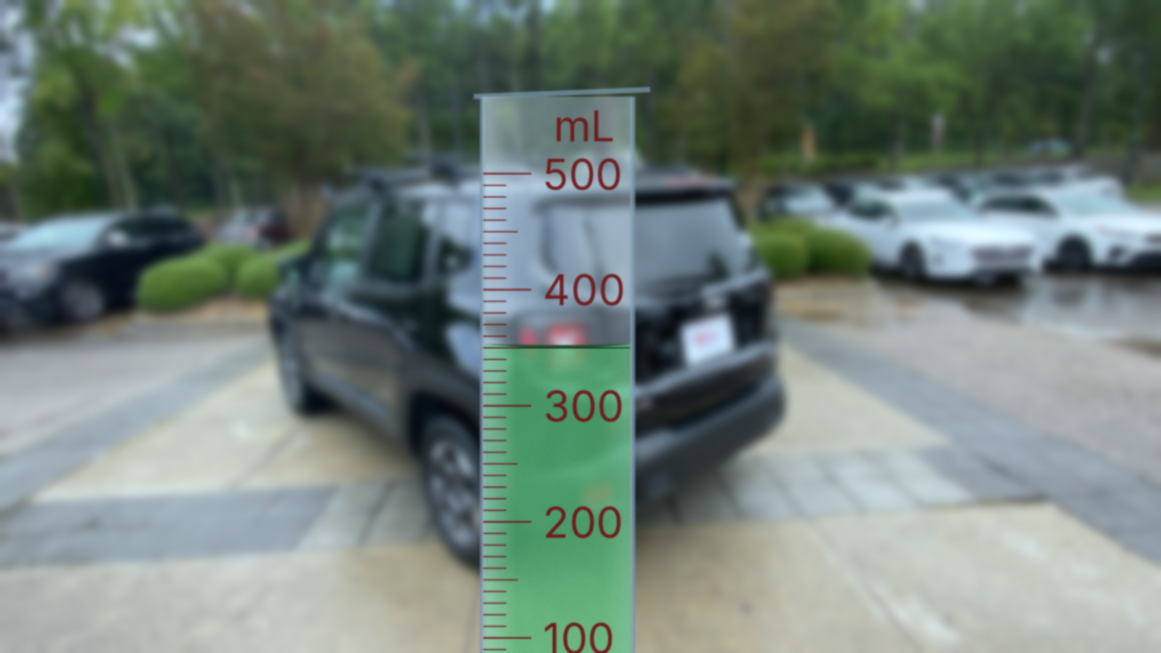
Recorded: 350 mL
